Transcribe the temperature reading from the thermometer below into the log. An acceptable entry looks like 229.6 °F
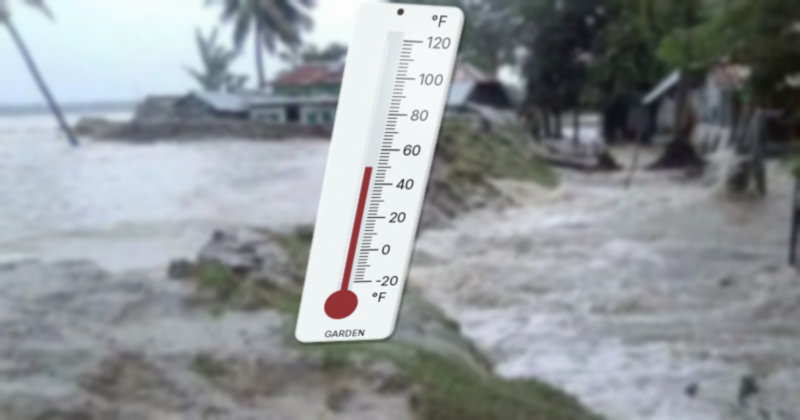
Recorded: 50 °F
